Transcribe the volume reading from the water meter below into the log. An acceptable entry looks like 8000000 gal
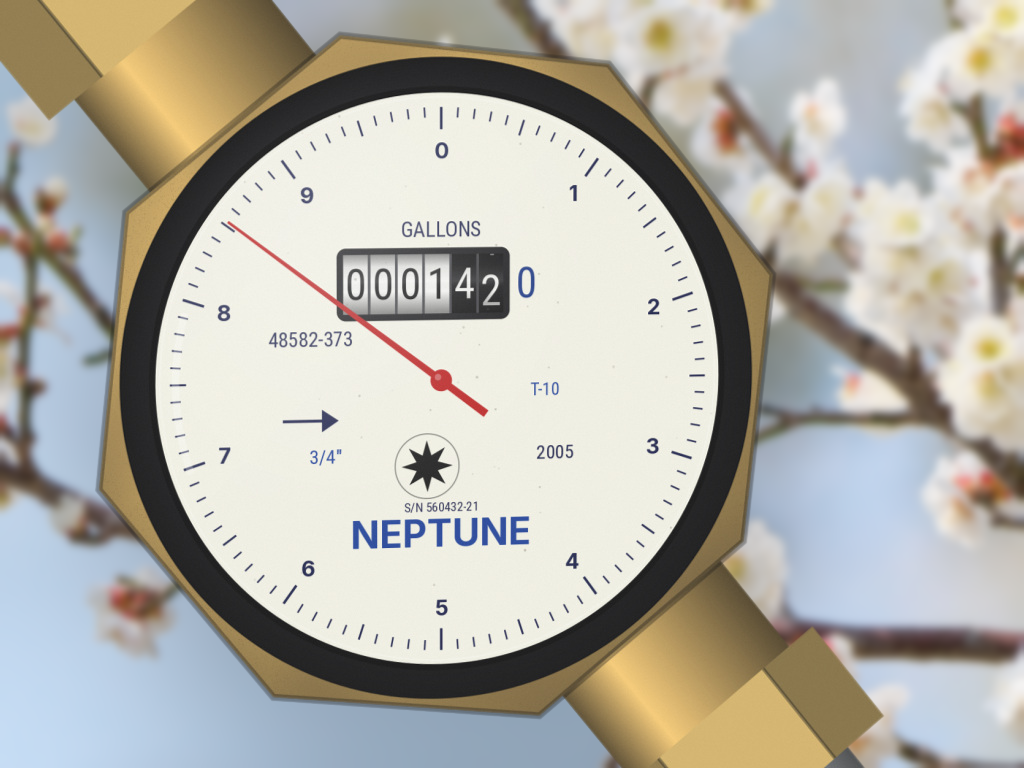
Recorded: 1418.5 gal
